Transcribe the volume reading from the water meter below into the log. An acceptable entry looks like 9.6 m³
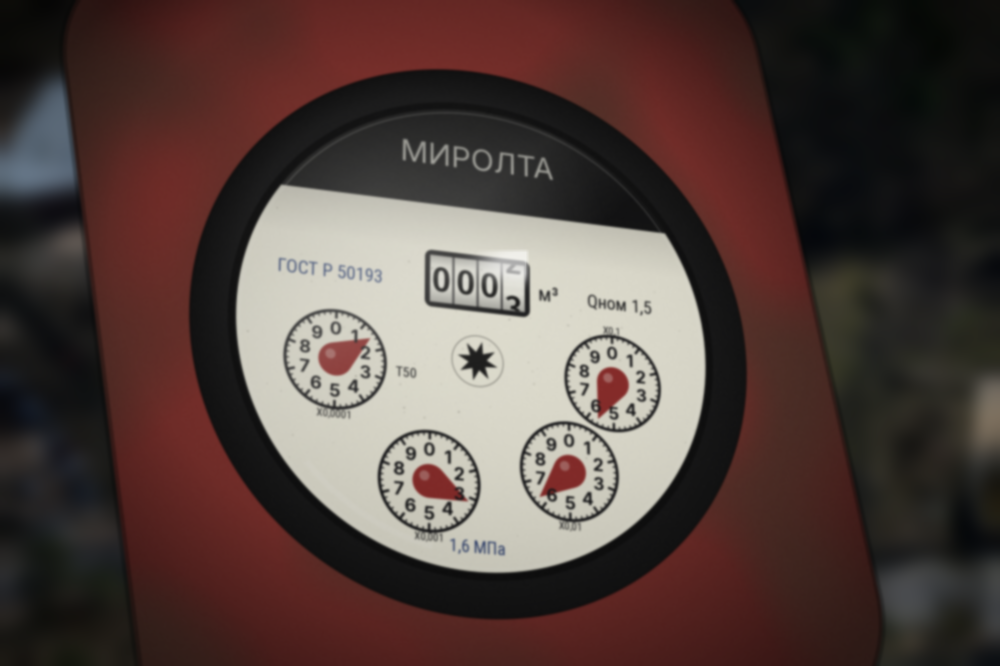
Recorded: 2.5631 m³
